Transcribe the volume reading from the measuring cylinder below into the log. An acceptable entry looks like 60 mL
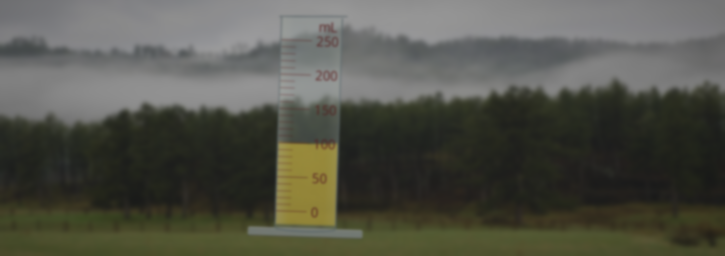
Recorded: 100 mL
